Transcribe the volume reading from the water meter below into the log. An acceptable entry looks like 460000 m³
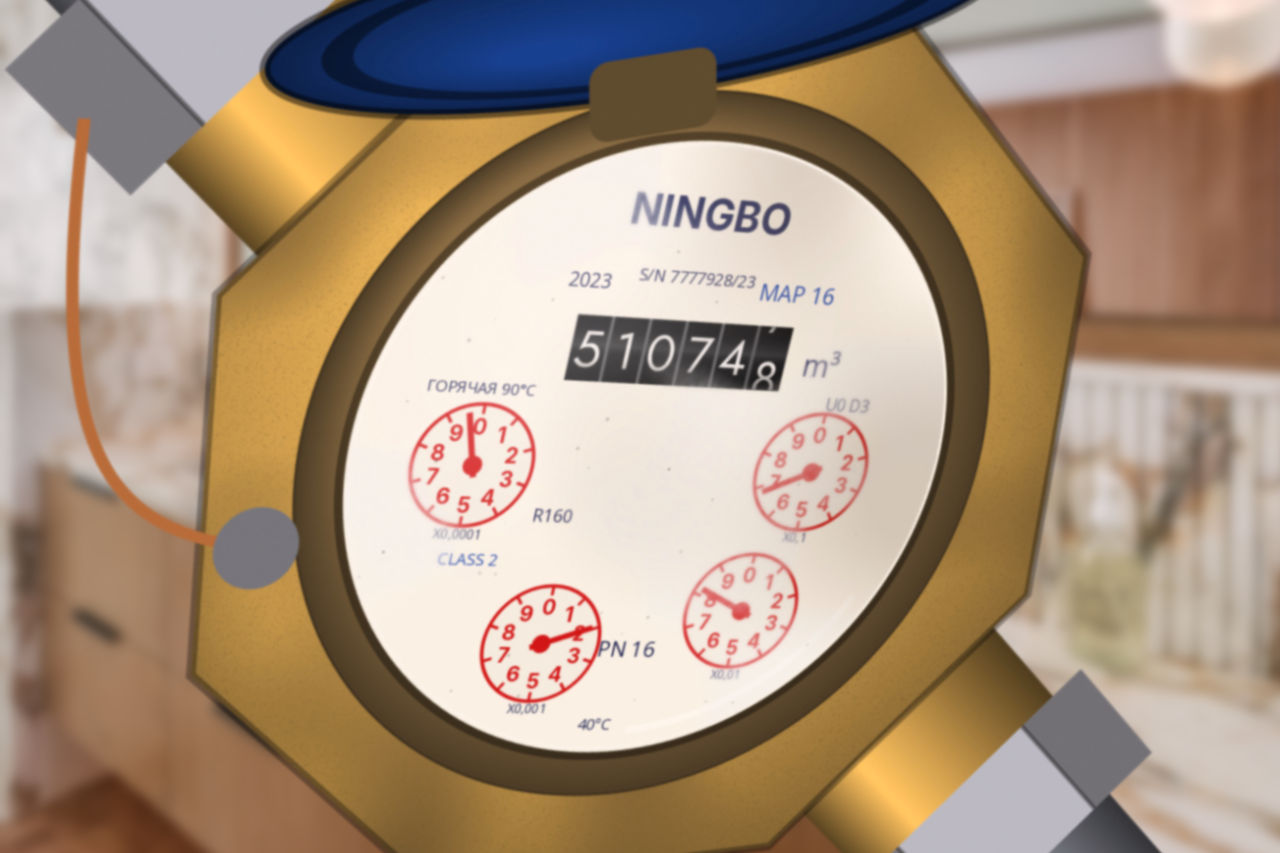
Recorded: 510747.6819 m³
